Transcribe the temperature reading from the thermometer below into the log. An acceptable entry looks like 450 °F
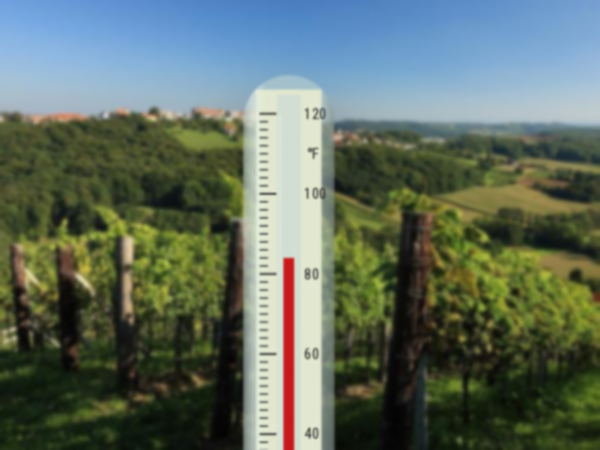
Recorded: 84 °F
